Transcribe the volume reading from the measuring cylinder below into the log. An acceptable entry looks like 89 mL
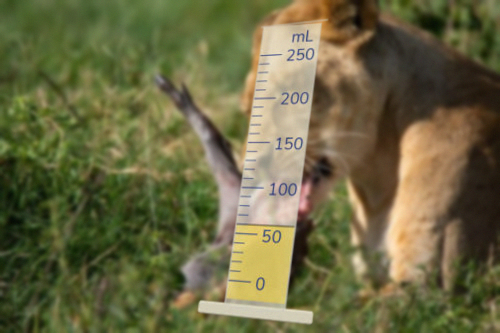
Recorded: 60 mL
